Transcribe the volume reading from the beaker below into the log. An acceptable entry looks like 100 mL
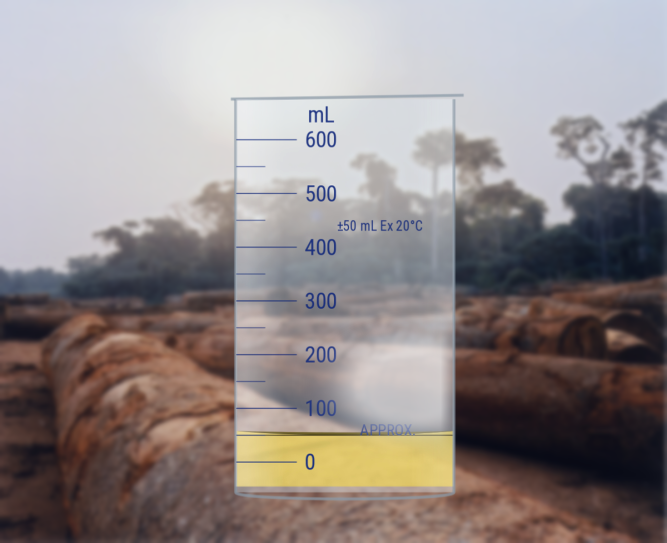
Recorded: 50 mL
